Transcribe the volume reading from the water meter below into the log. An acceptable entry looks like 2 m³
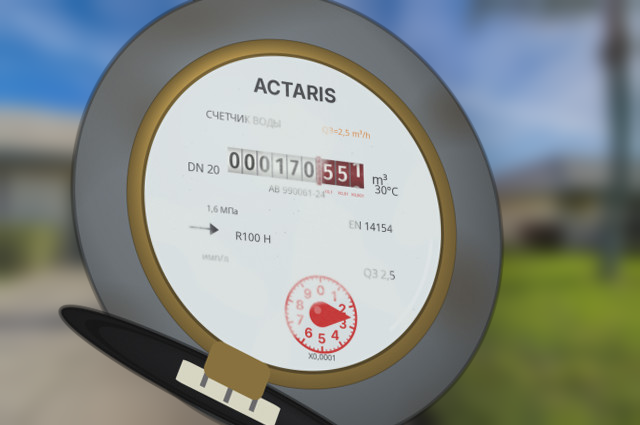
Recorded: 170.5512 m³
